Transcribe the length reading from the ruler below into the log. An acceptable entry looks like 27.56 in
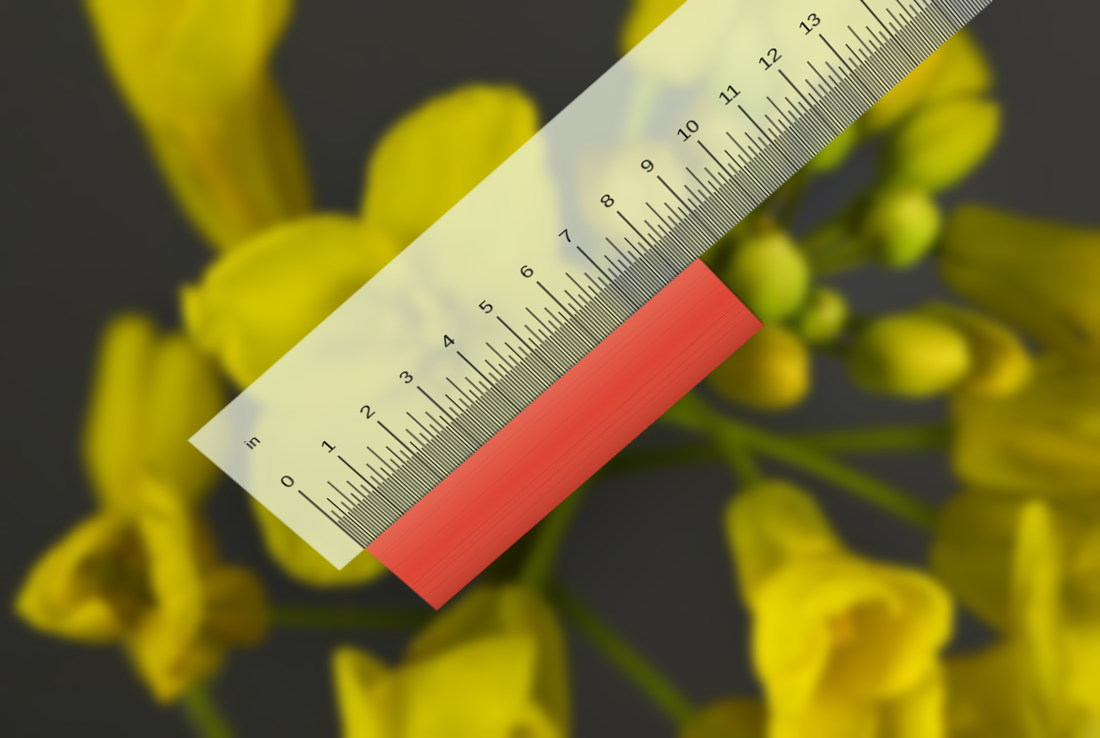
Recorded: 8.5 in
